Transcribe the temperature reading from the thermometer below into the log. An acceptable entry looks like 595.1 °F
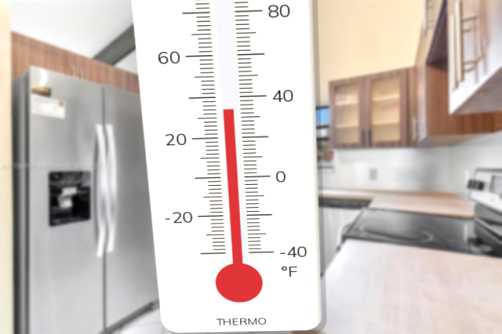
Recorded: 34 °F
